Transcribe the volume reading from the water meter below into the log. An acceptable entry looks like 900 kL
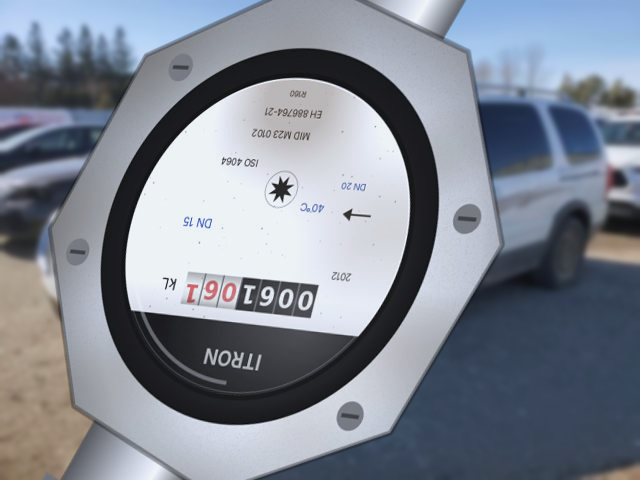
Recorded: 61.061 kL
